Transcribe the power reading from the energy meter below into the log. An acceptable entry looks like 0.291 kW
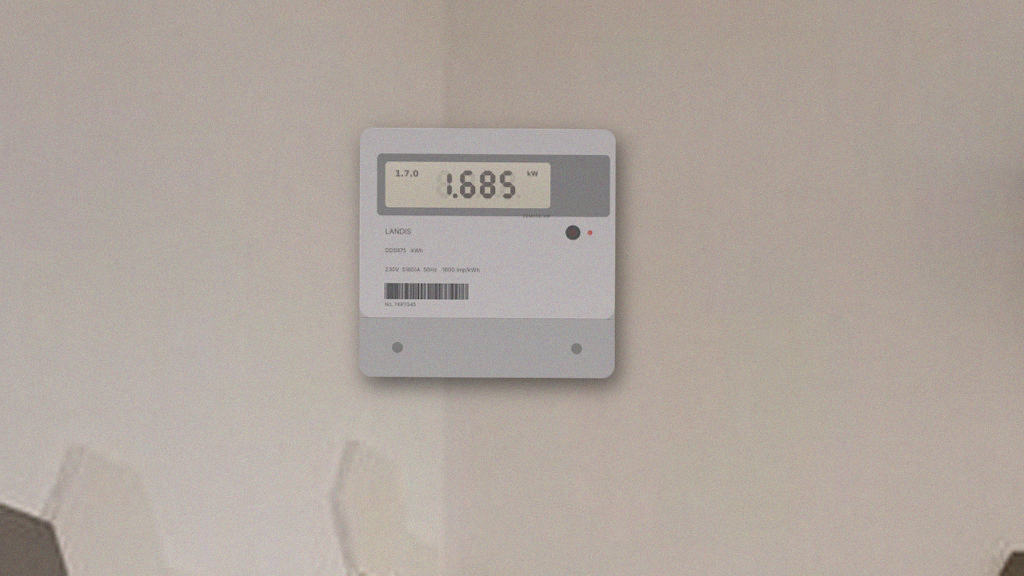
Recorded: 1.685 kW
